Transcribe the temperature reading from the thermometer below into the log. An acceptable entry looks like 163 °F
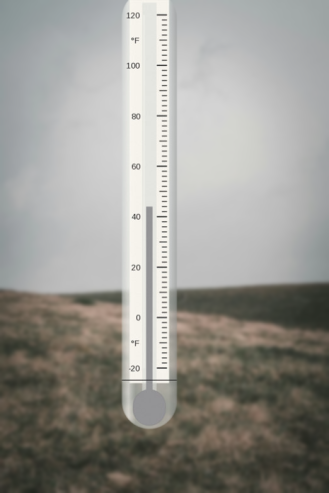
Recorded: 44 °F
